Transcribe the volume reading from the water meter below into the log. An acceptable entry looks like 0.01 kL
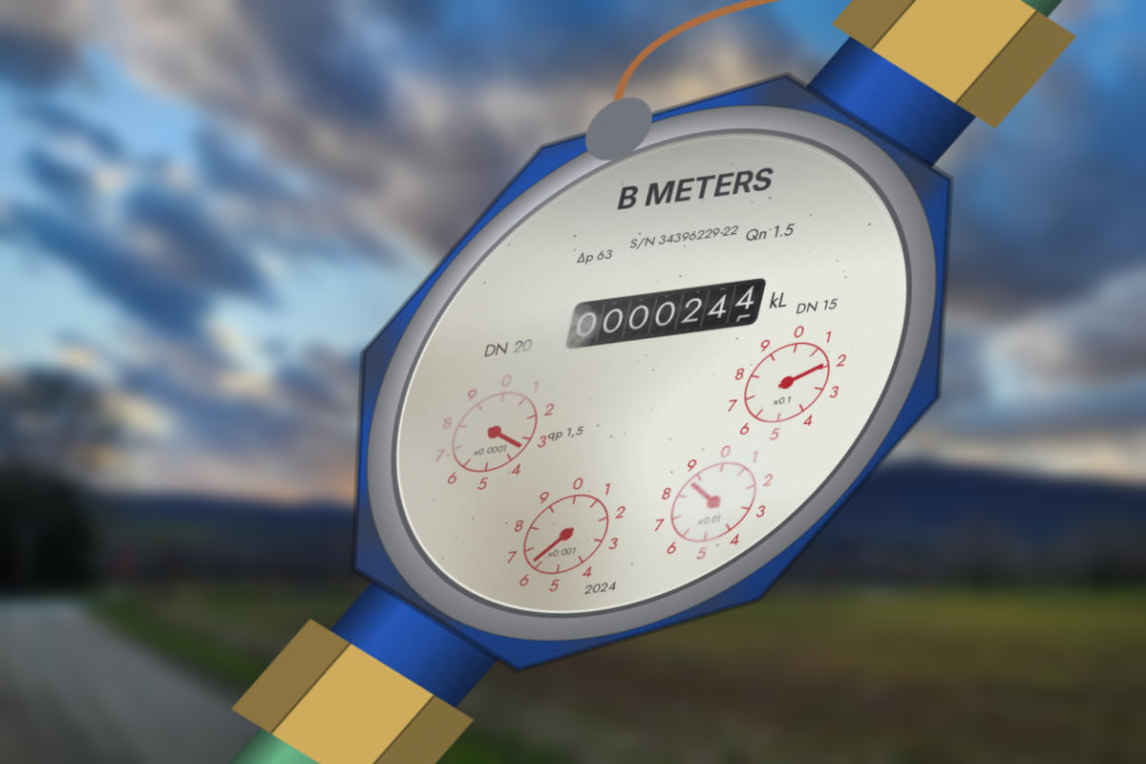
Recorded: 244.1863 kL
